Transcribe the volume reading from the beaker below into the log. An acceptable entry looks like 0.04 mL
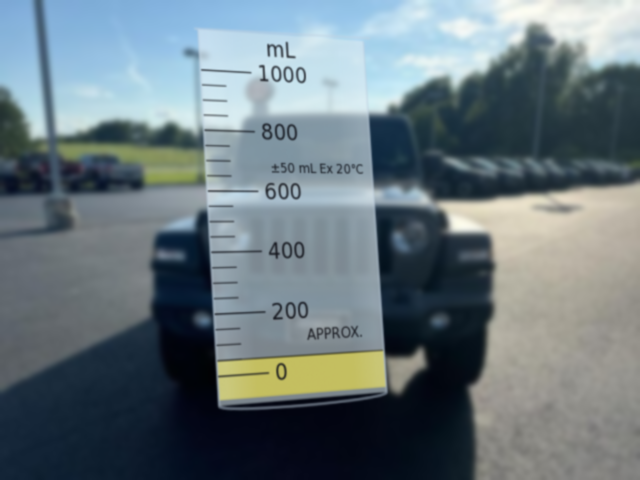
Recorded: 50 mL
